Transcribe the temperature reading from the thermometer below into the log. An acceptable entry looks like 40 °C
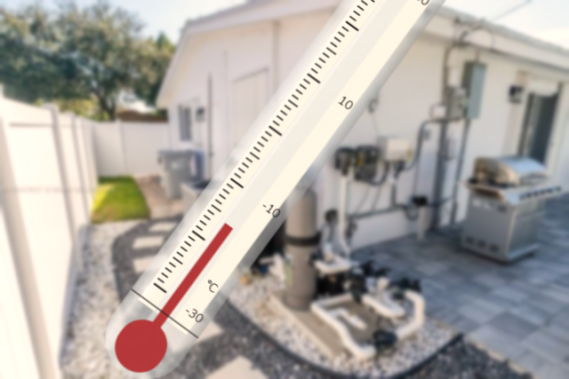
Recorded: -16 °C
